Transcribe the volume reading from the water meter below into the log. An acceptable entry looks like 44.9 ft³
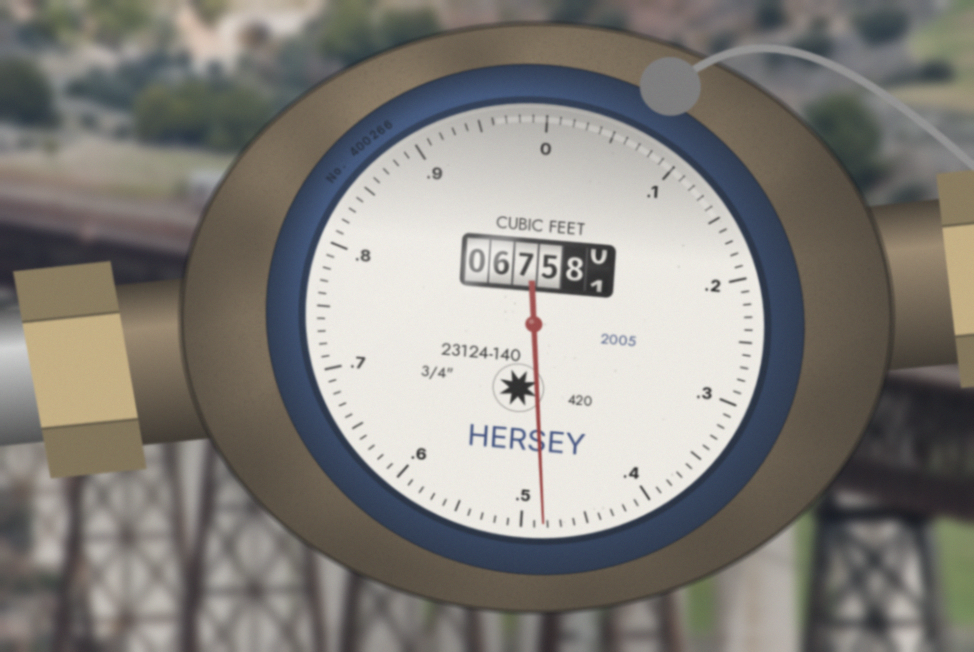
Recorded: 67580.48 ft³
